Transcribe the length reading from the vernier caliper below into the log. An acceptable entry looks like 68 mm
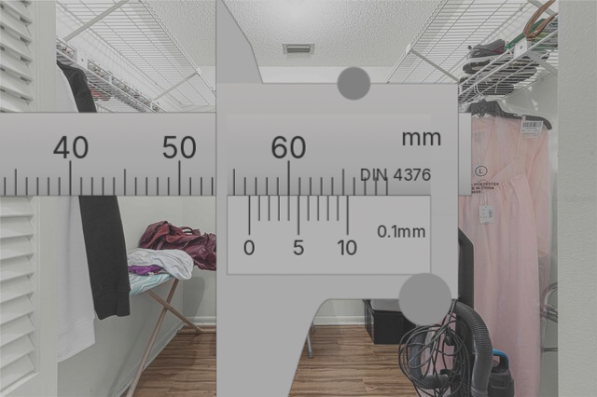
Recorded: 56.4 mm
